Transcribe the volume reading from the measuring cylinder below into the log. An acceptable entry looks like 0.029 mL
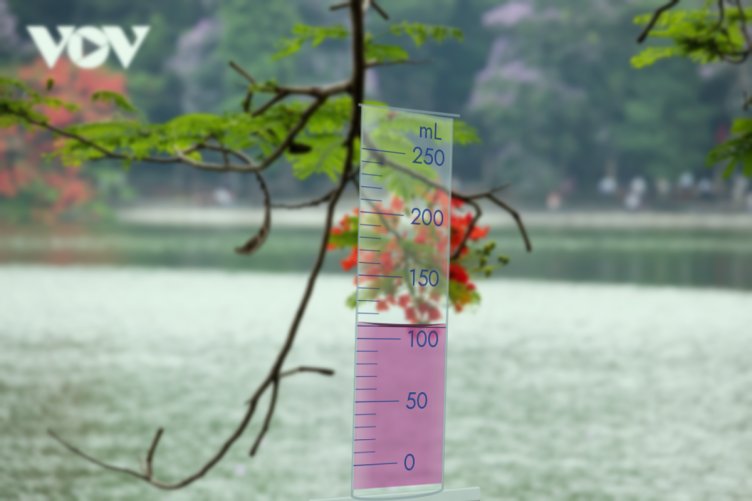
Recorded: 110 mL
